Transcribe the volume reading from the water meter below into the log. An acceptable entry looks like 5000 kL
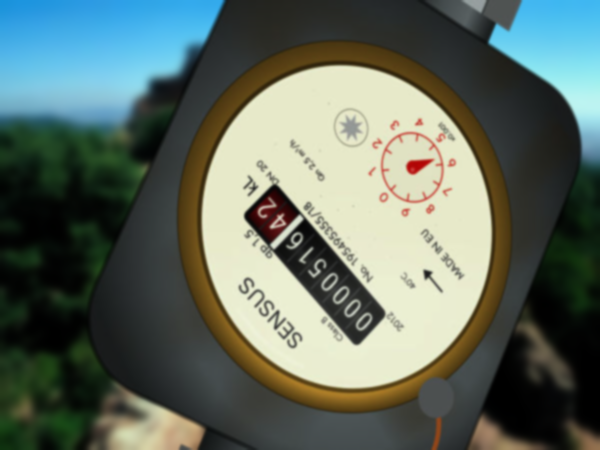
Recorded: 516.425 kL
